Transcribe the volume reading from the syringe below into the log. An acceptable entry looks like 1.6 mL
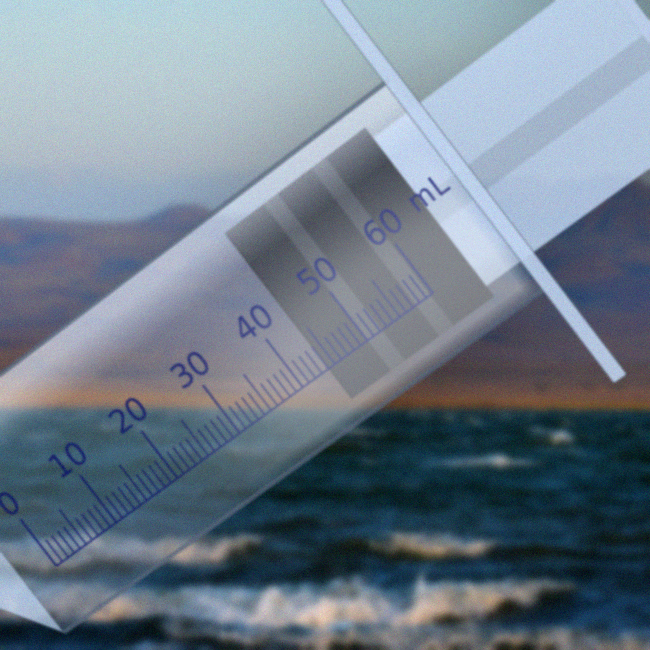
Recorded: 44 mL
